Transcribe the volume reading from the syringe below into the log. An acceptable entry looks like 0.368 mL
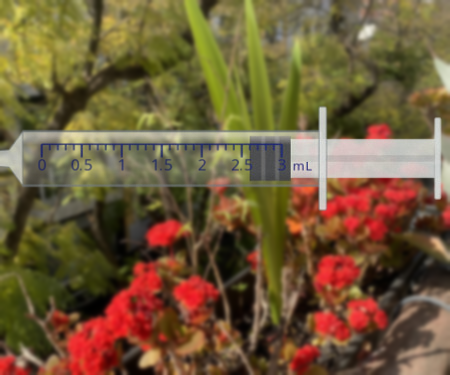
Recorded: 2.6 mL
